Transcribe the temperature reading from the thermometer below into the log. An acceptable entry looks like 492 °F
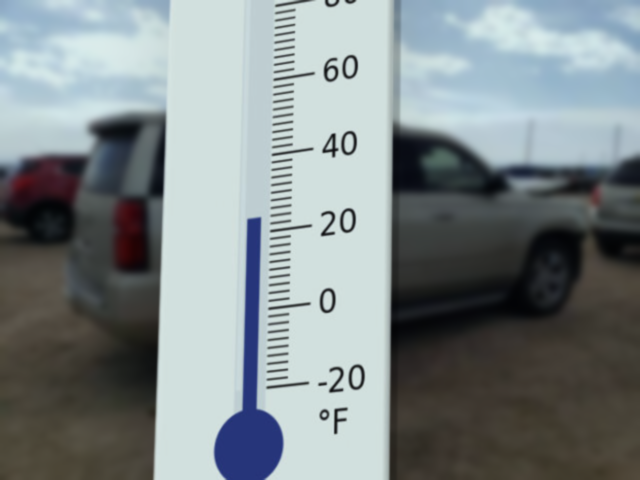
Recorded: 24 °F
